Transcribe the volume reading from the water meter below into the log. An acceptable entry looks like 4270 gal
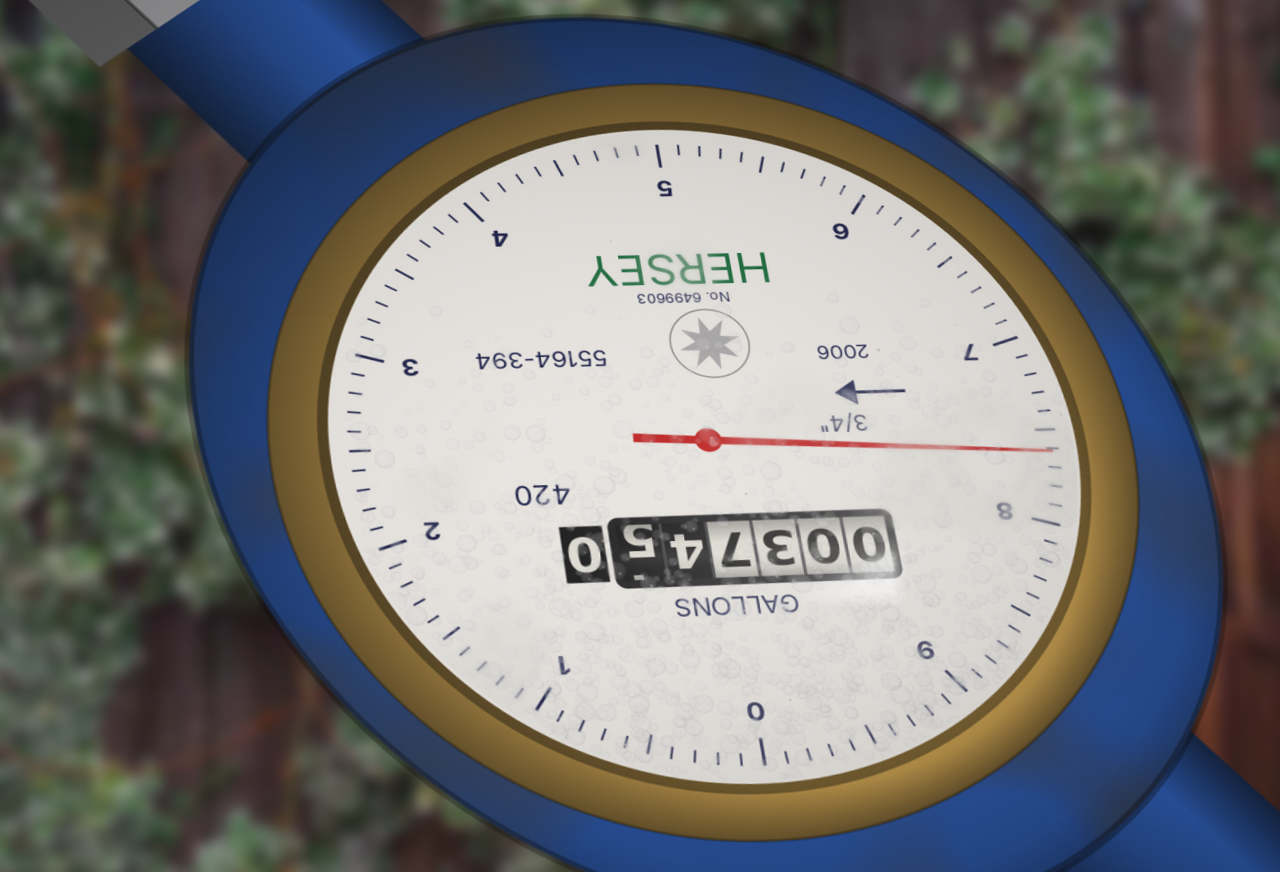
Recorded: 37447.6 gal
